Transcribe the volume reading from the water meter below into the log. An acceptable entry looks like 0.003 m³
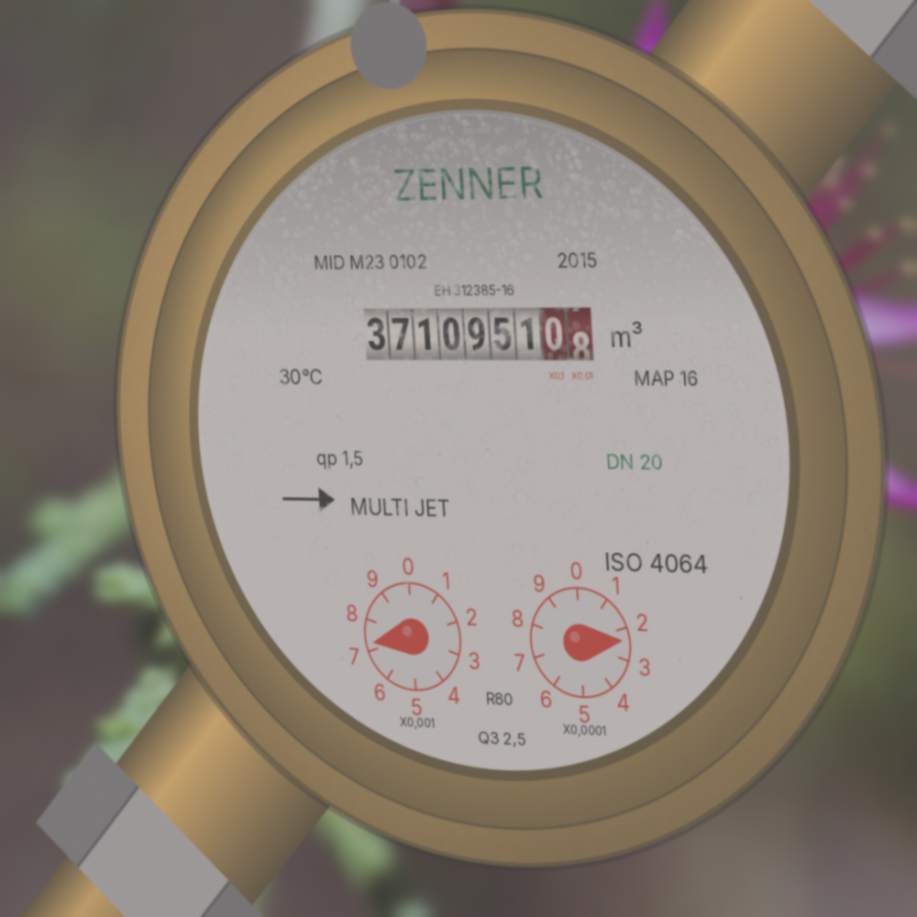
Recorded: 3710951.0772 m³
